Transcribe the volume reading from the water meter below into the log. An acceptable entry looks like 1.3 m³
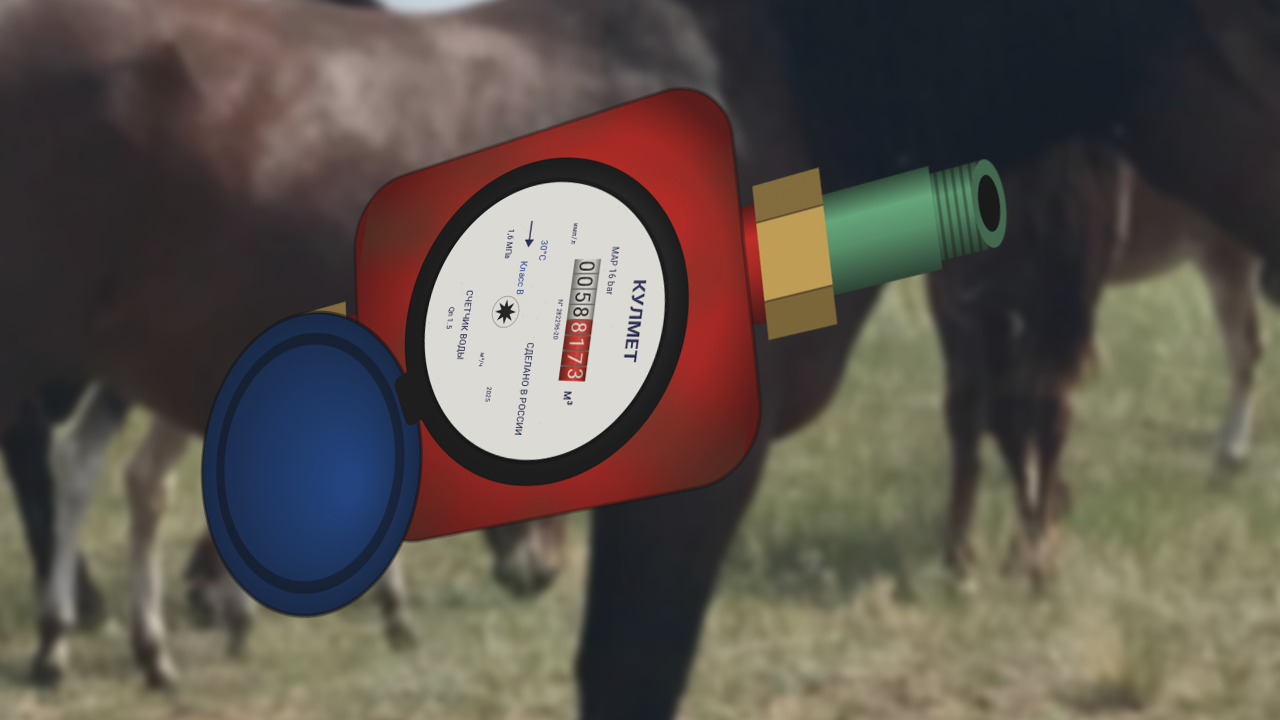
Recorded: 58.8173 m³
